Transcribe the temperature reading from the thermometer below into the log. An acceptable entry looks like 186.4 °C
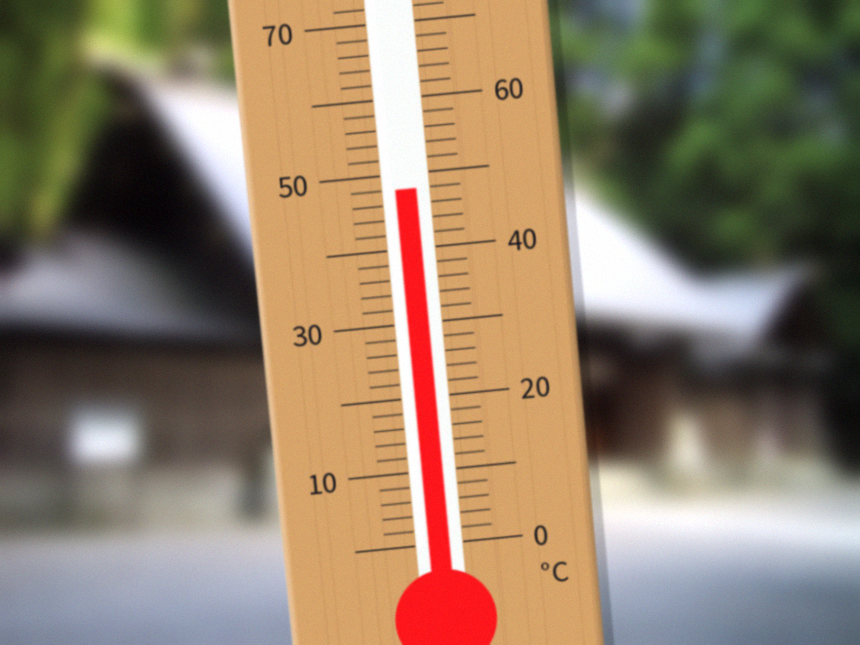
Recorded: 48 °C
